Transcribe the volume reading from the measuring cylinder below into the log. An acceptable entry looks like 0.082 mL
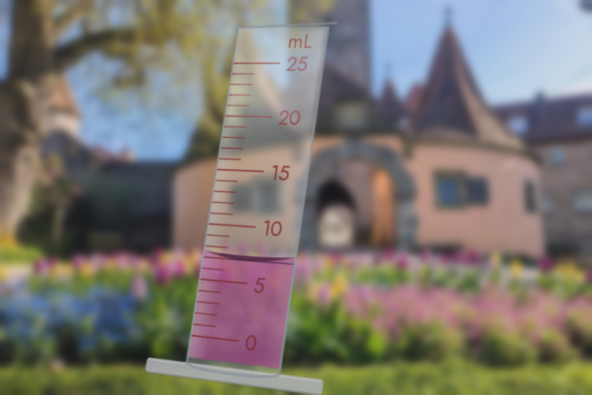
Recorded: 7 mL
